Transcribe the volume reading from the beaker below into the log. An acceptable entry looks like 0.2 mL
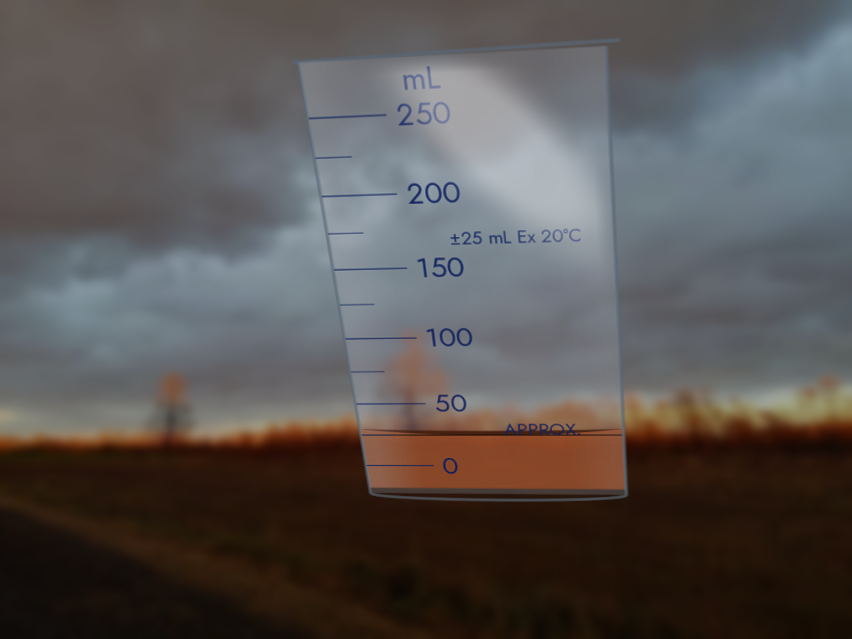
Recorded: 25 mL
